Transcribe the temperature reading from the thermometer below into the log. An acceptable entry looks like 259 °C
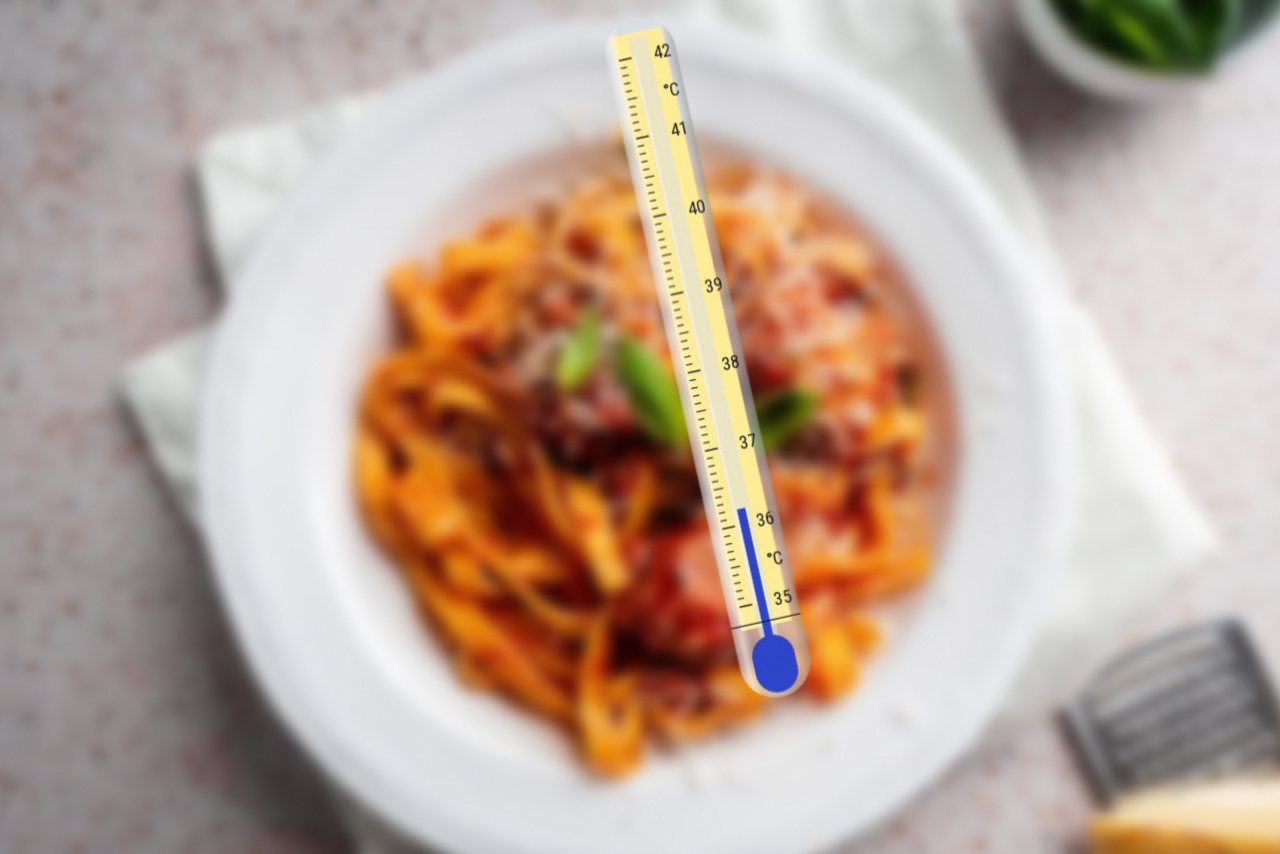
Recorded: 36.2 °C
